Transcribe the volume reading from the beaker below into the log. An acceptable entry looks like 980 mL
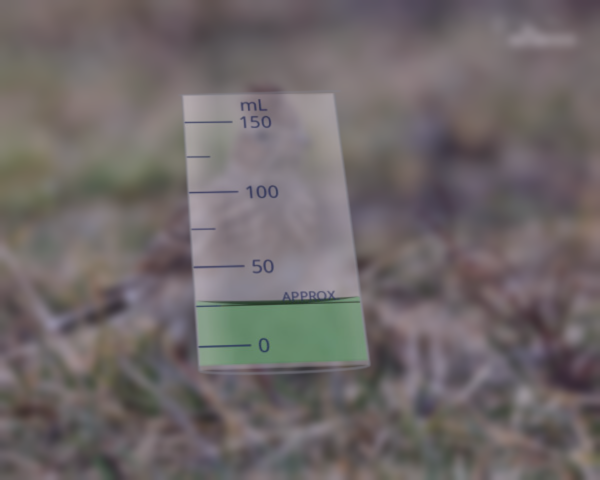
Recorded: 25 mL
